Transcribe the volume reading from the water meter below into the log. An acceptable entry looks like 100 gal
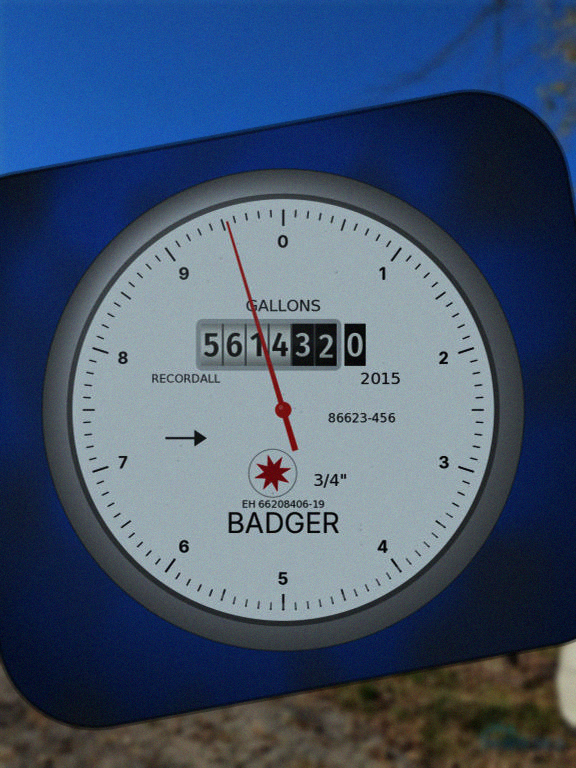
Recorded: 5614319.5 gal
